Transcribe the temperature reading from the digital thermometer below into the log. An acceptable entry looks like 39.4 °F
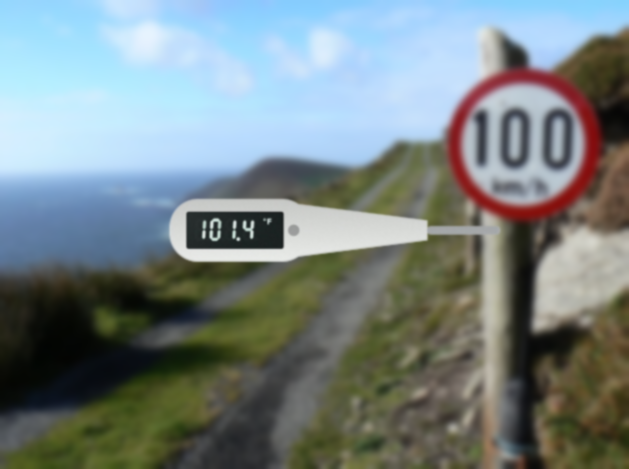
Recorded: 101.4 °F
